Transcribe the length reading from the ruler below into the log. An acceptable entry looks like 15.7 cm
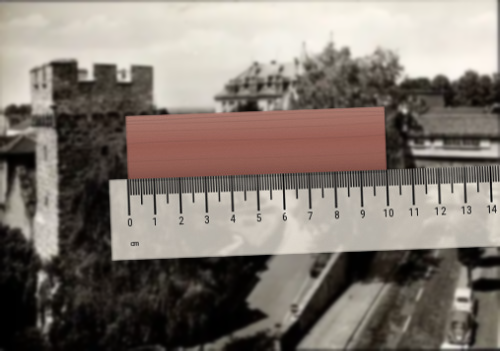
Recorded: 10 cm
